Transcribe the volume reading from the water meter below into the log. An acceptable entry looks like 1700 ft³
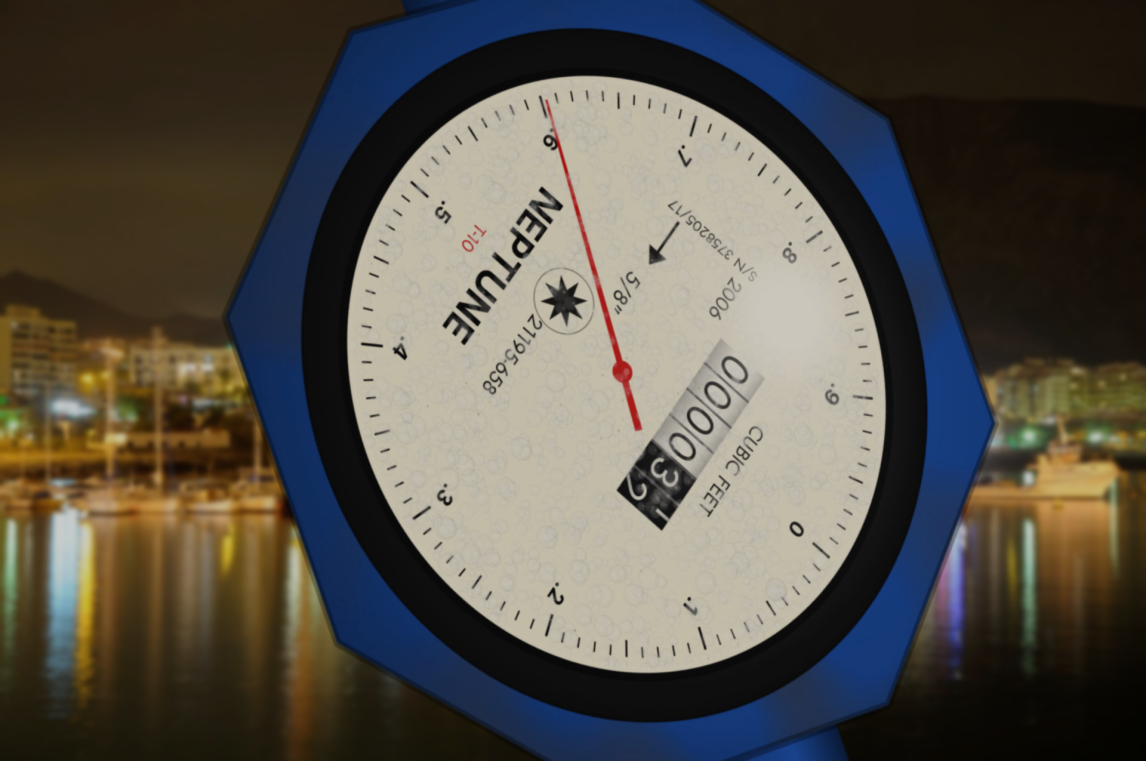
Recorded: 31.60 ft³
